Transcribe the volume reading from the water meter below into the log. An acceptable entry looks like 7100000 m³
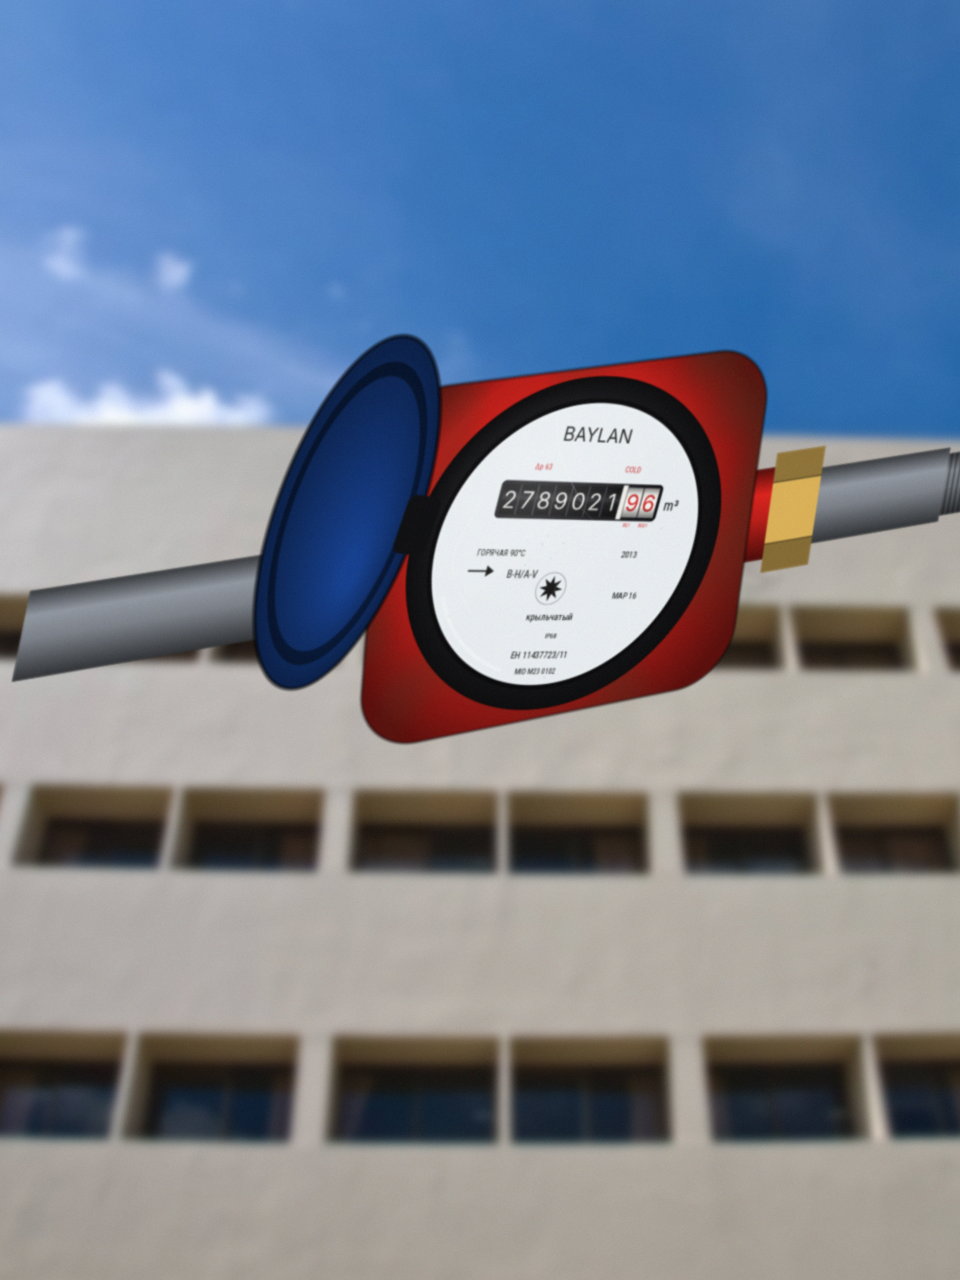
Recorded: 2789021.96 m³
